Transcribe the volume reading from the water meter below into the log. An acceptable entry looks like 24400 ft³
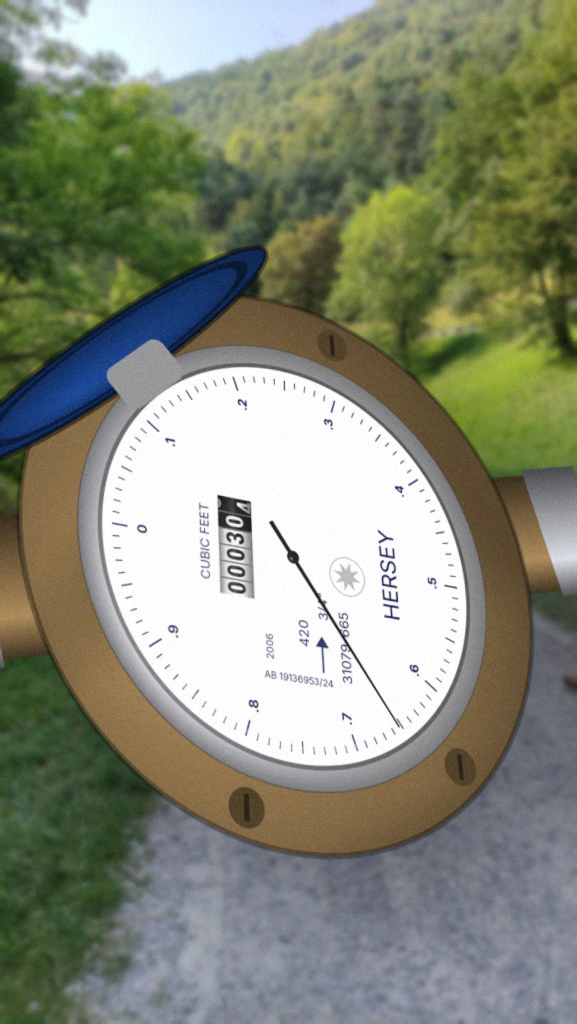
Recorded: 303.65 ft³
